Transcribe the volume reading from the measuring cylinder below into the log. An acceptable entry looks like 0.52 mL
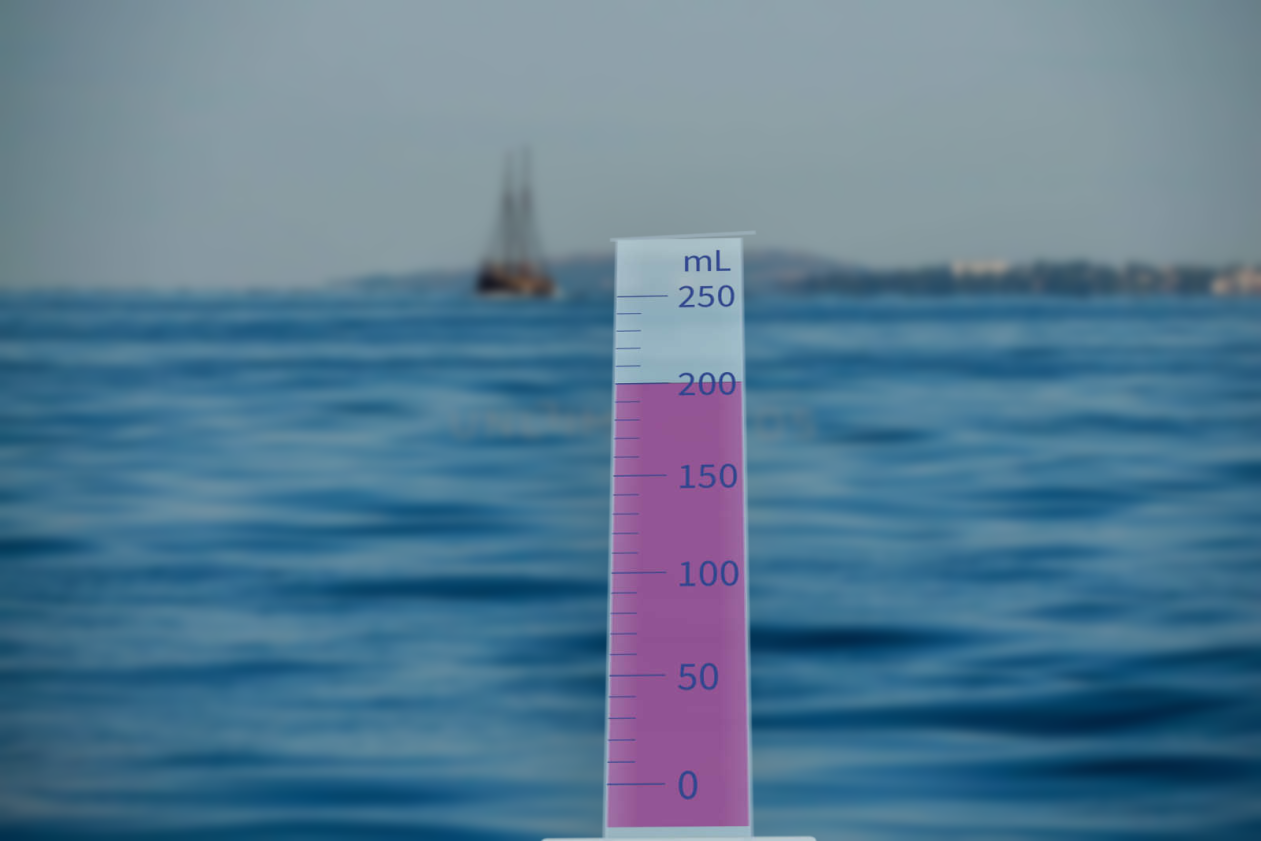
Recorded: 200 mL
